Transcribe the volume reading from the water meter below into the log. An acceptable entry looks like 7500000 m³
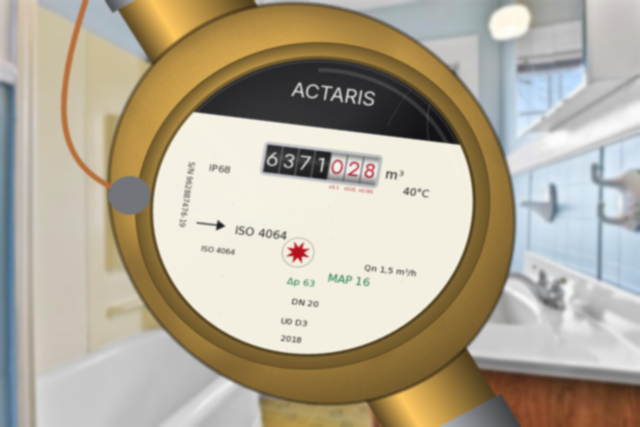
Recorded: 6371.028 m³
